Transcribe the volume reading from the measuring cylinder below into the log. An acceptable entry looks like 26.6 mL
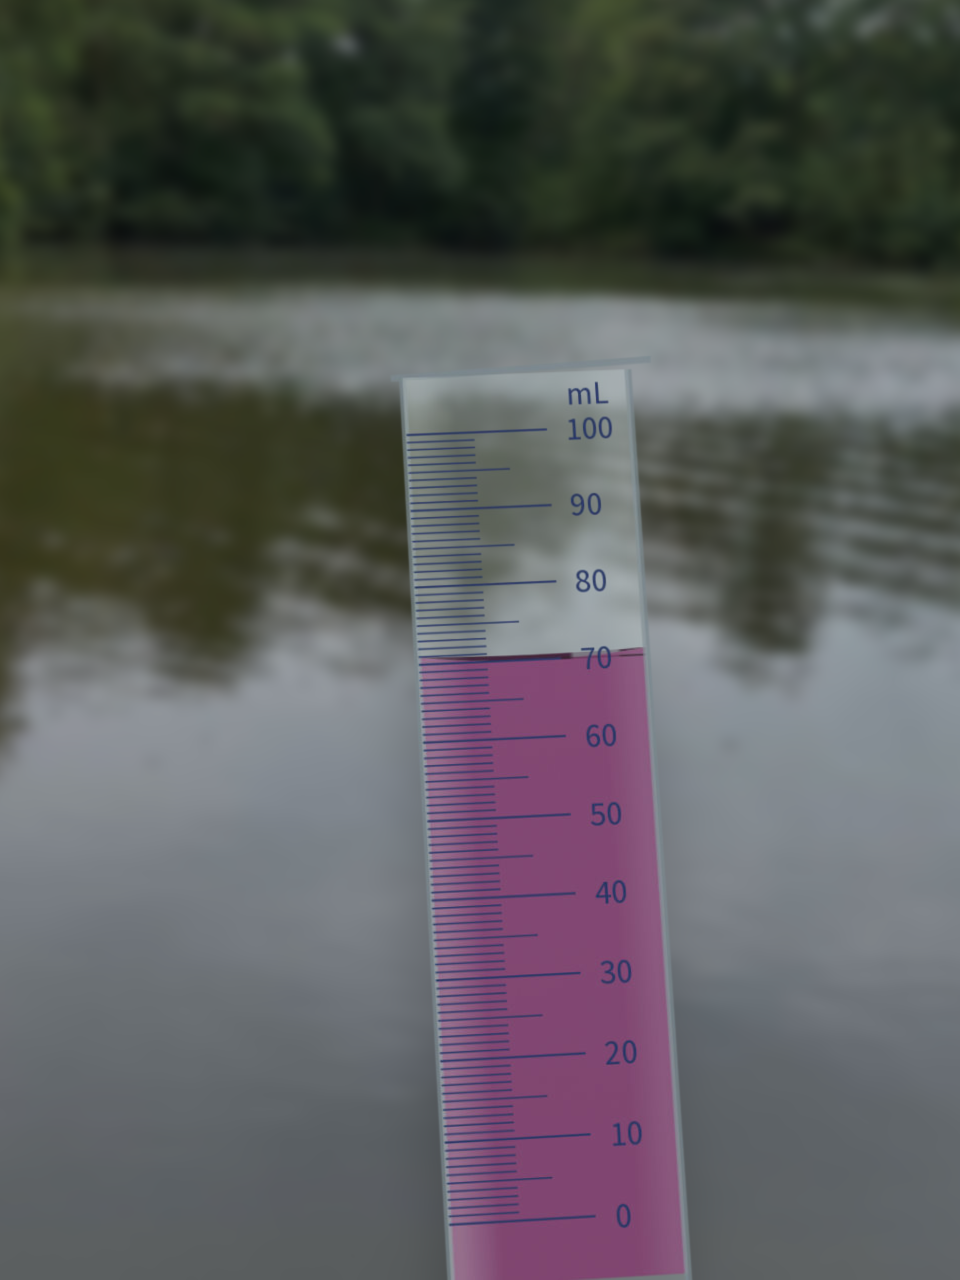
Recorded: 70 mL
